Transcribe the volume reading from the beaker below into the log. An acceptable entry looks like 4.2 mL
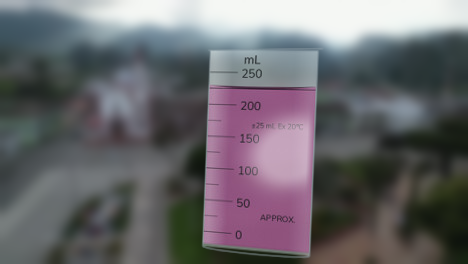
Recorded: 225 mL
